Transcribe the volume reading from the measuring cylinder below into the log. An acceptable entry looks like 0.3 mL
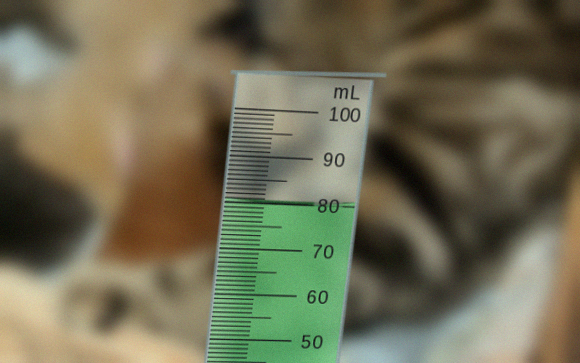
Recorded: 80 mL
